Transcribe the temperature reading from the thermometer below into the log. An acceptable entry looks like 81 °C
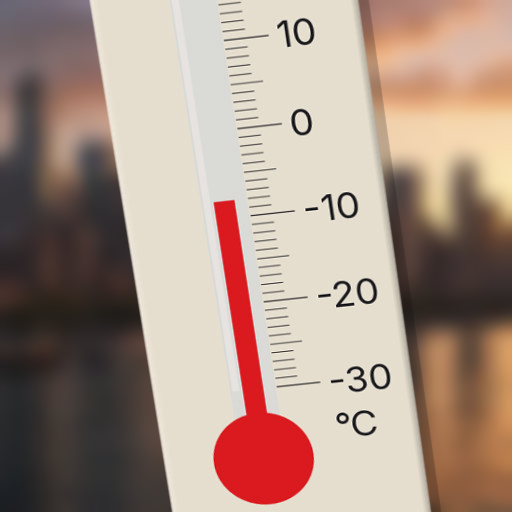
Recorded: -8 °C
